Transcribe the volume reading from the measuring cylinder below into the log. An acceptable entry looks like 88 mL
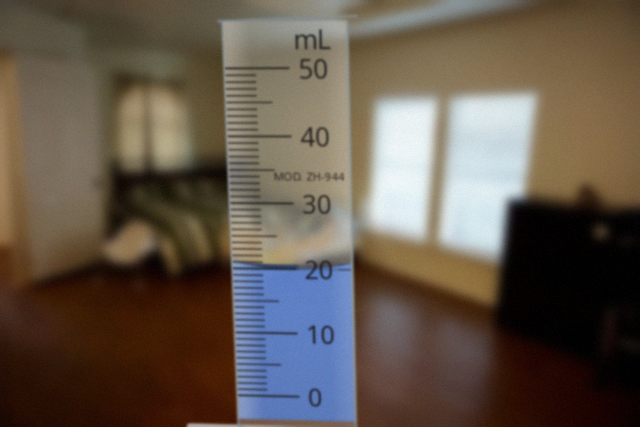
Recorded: 20 mL
